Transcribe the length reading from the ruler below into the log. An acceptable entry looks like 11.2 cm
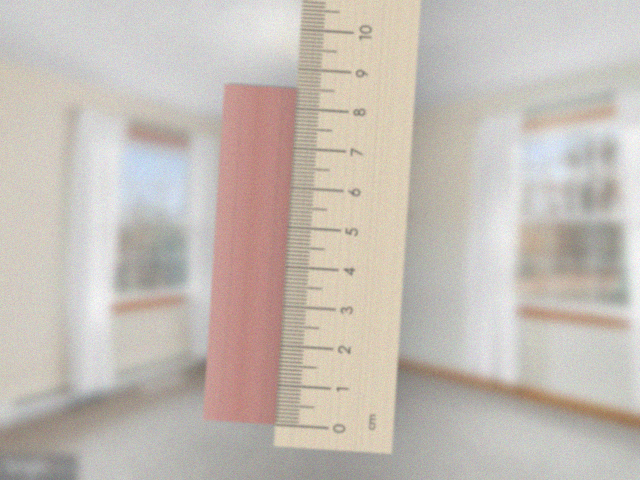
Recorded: 8.5 cm
